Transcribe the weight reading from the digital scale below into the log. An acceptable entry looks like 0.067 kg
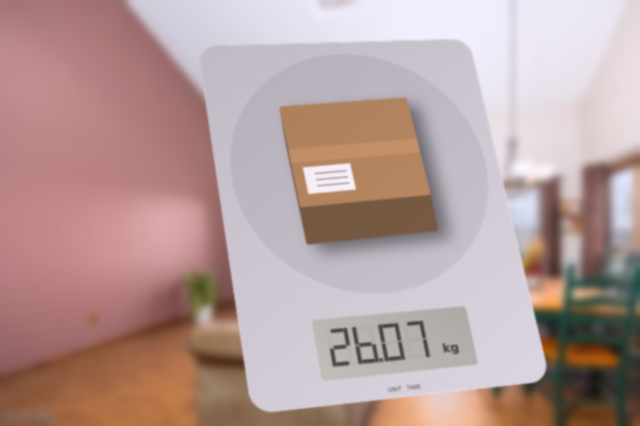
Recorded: 26.07 kg
